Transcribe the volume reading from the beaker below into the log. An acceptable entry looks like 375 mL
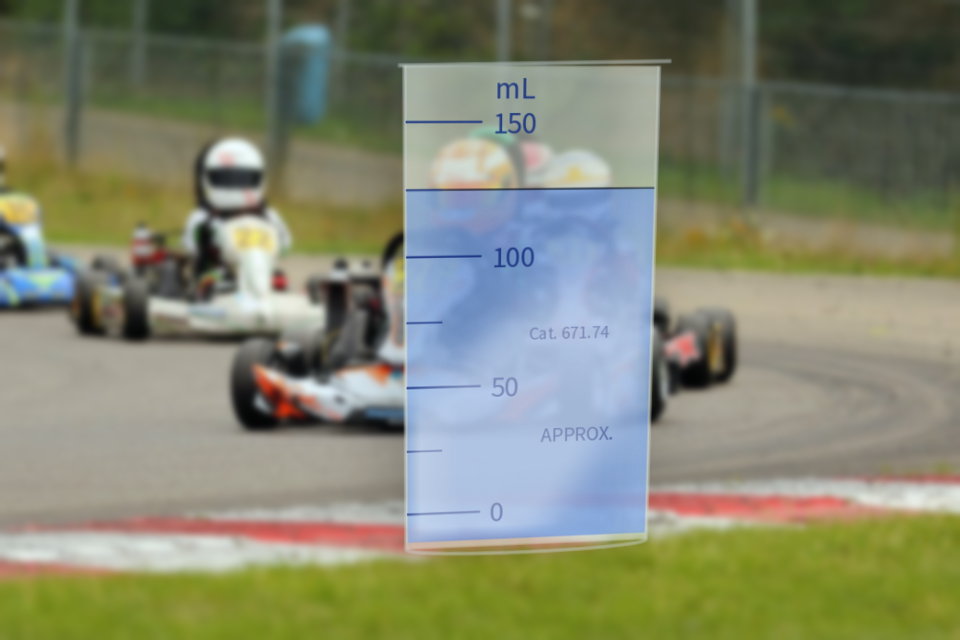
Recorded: 125 mL
